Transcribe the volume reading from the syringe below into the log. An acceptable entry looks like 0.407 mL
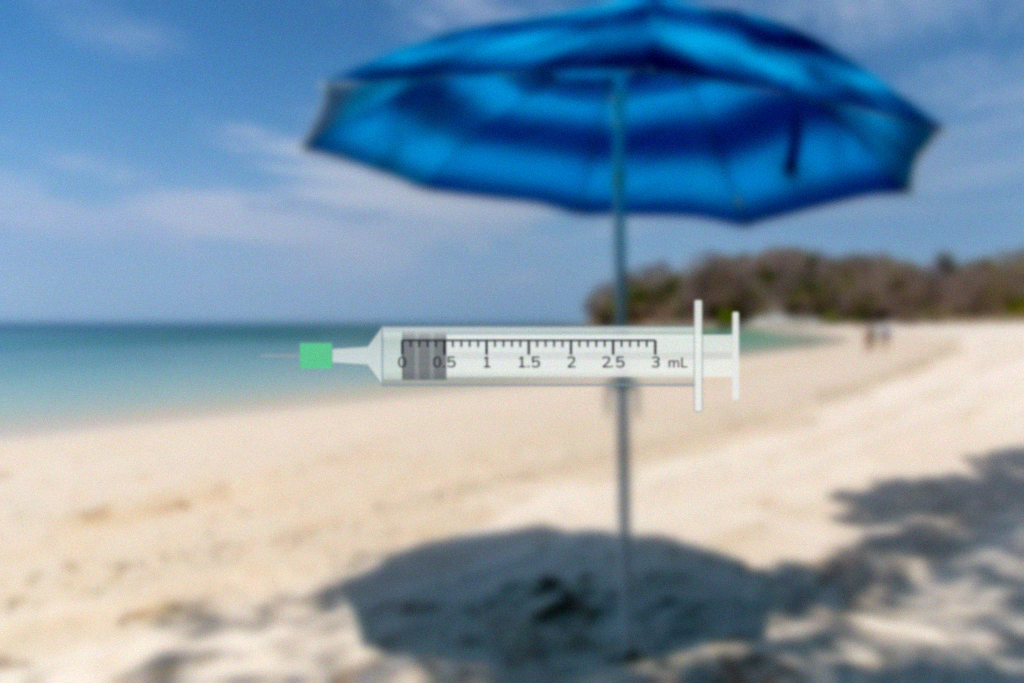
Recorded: 0 mL
